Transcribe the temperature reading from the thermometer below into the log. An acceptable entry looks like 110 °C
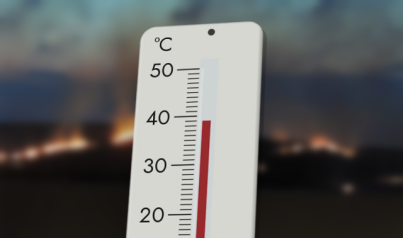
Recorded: 39 °C
